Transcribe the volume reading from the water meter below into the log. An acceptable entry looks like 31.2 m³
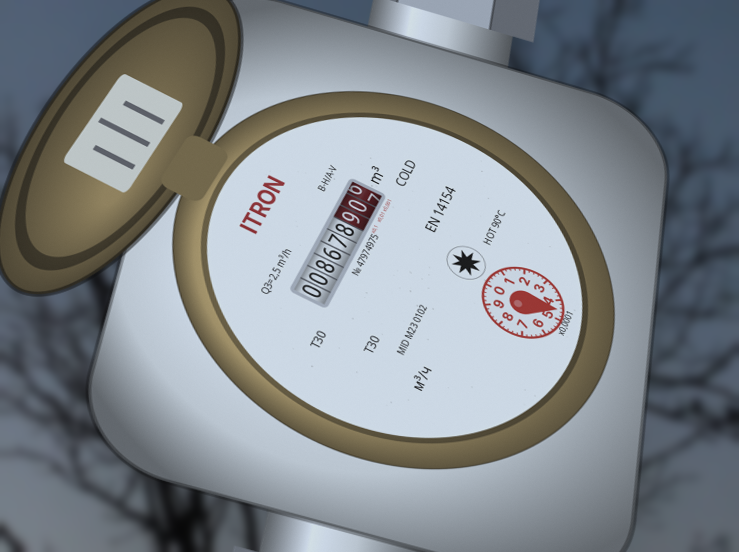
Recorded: 8678.9064 m³
